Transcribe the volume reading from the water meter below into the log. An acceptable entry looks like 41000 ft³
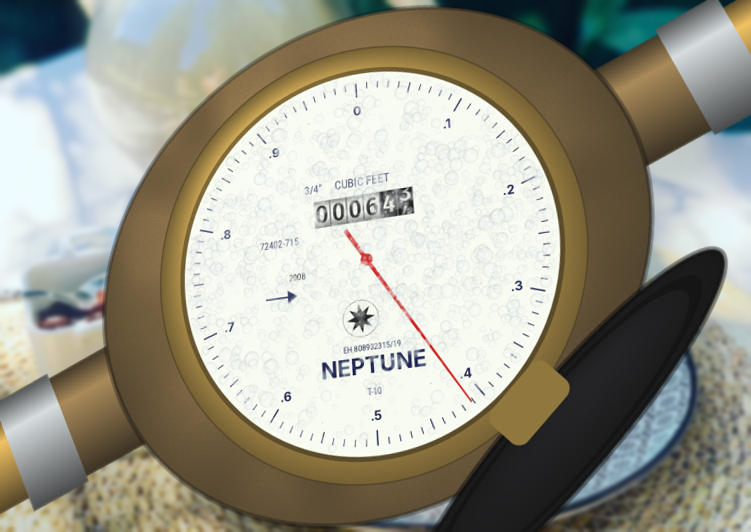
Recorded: 643.41 ft³
